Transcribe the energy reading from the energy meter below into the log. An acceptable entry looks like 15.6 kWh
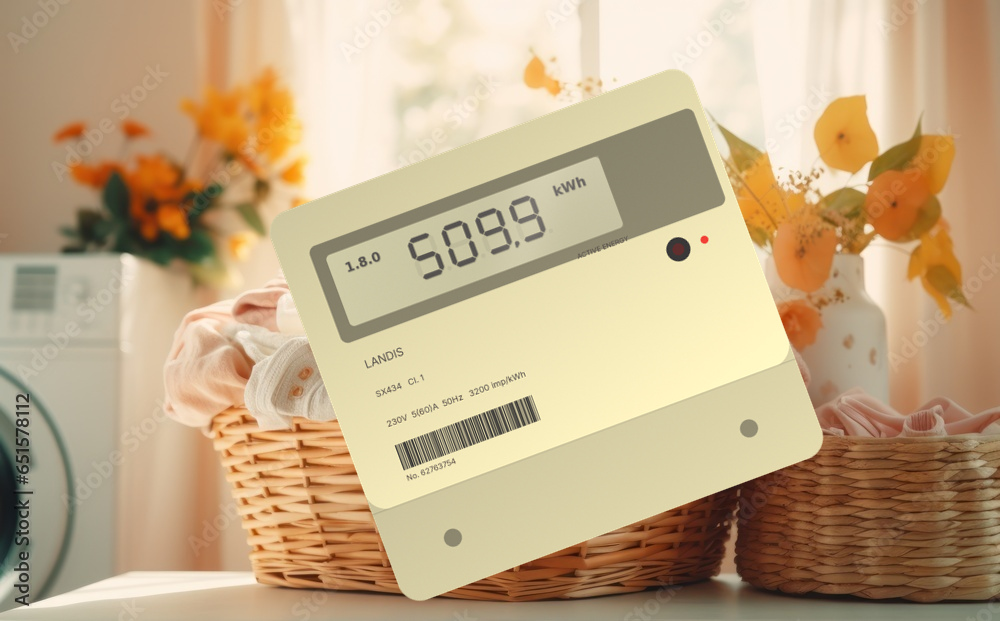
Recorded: 509.9 kWh
